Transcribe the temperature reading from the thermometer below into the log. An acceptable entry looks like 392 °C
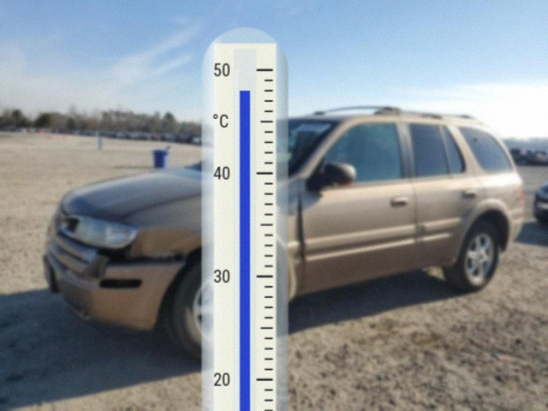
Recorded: 48 °C
